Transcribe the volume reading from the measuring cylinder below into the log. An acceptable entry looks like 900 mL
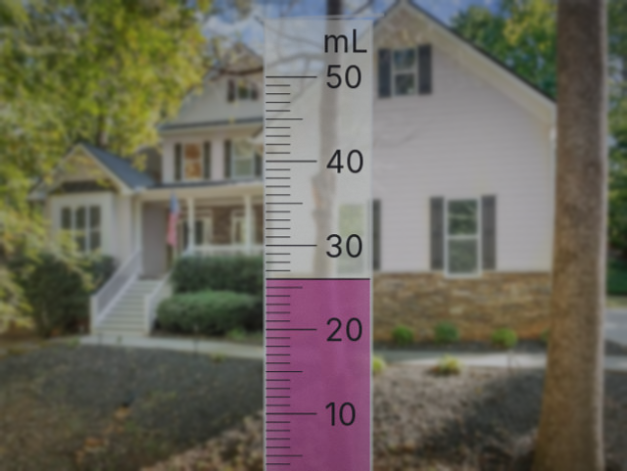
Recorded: 26 mL
